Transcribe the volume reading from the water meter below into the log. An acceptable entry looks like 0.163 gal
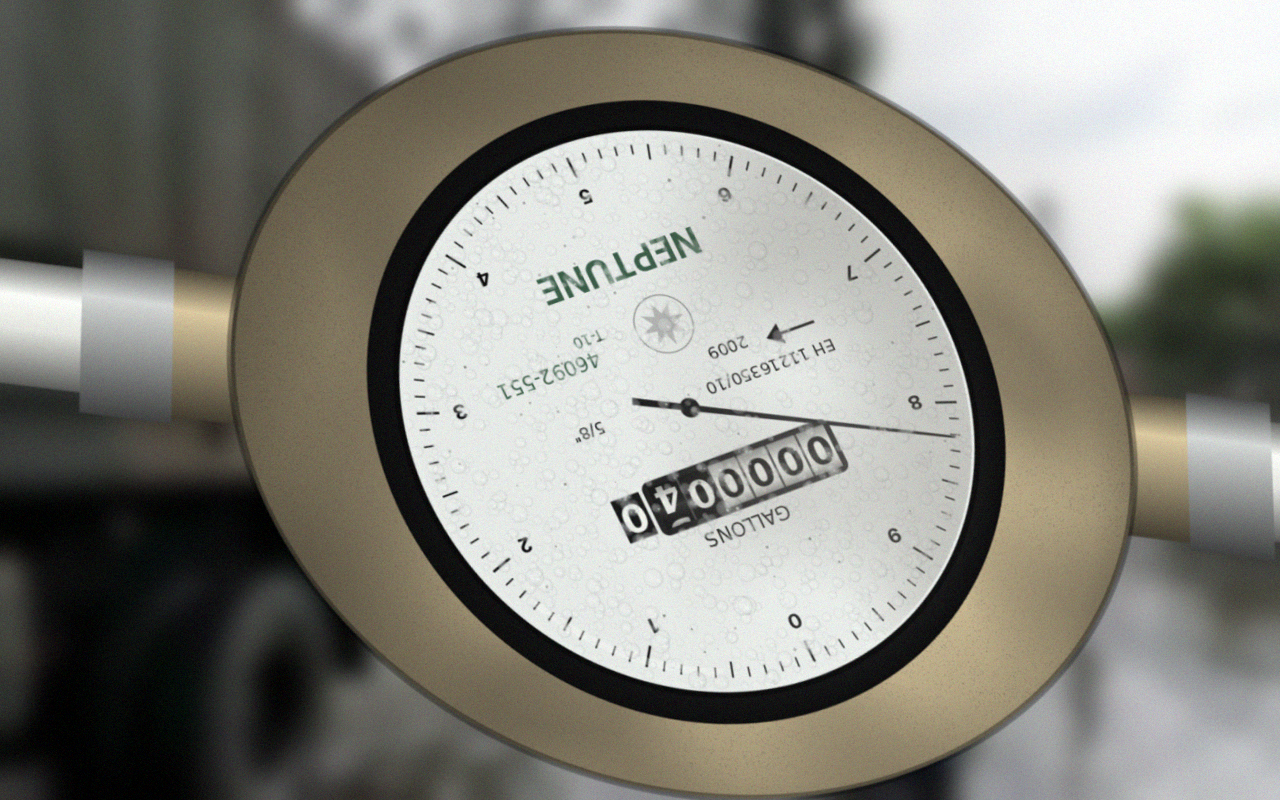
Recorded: 38.2 gal
